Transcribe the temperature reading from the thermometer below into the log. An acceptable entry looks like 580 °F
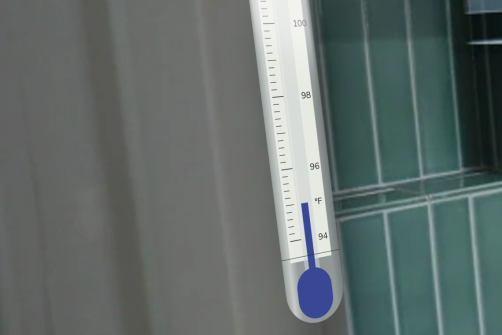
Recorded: 95 °F
